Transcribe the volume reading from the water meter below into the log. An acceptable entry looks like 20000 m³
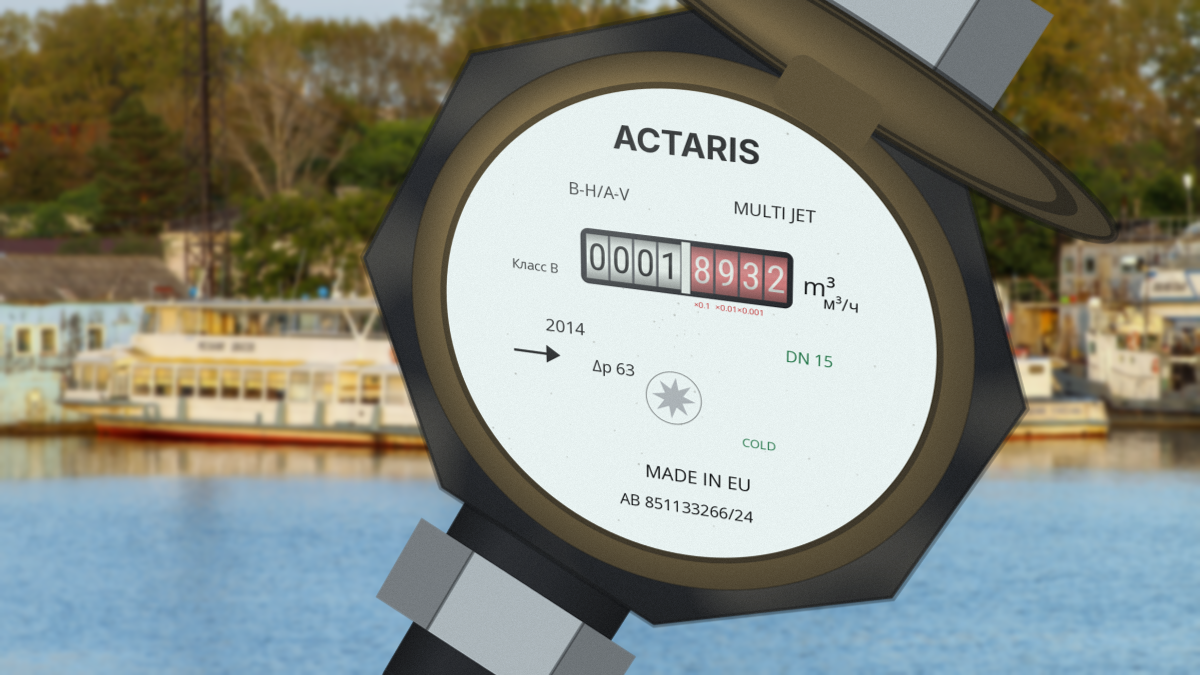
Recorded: 1.8932 m³
